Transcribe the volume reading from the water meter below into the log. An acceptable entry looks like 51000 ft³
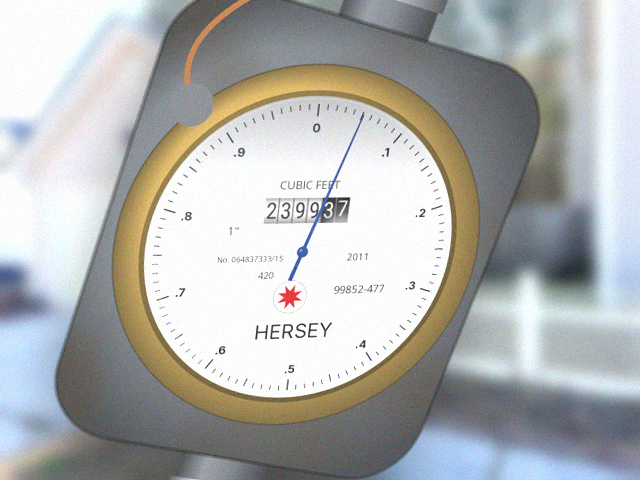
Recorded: 239937.05 ft³
